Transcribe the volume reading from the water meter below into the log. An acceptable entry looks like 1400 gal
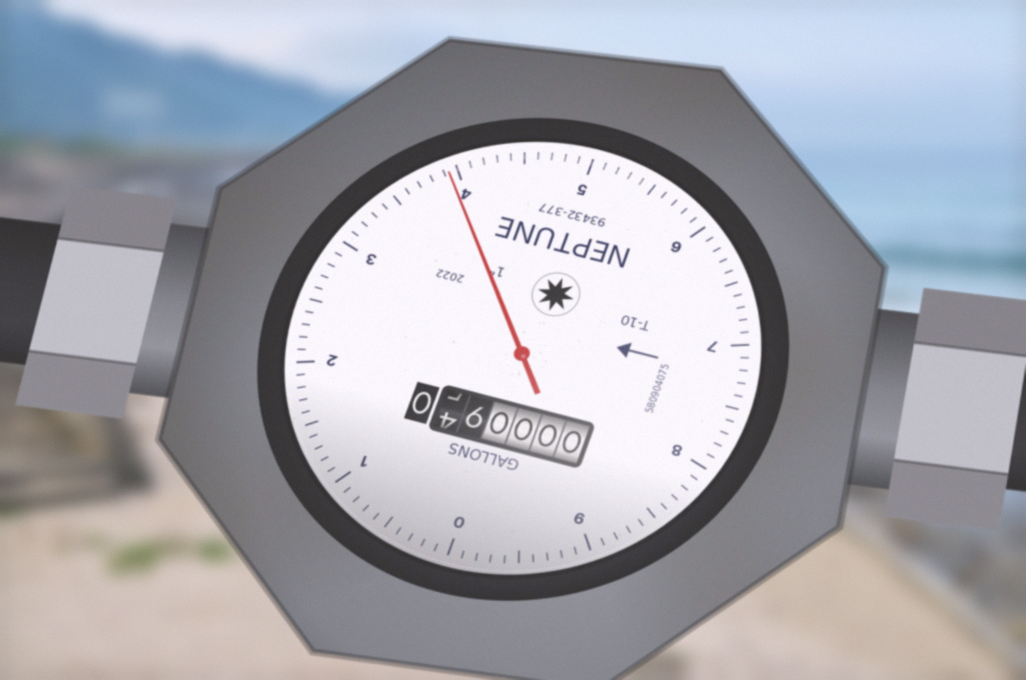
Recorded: 943.9 gal
